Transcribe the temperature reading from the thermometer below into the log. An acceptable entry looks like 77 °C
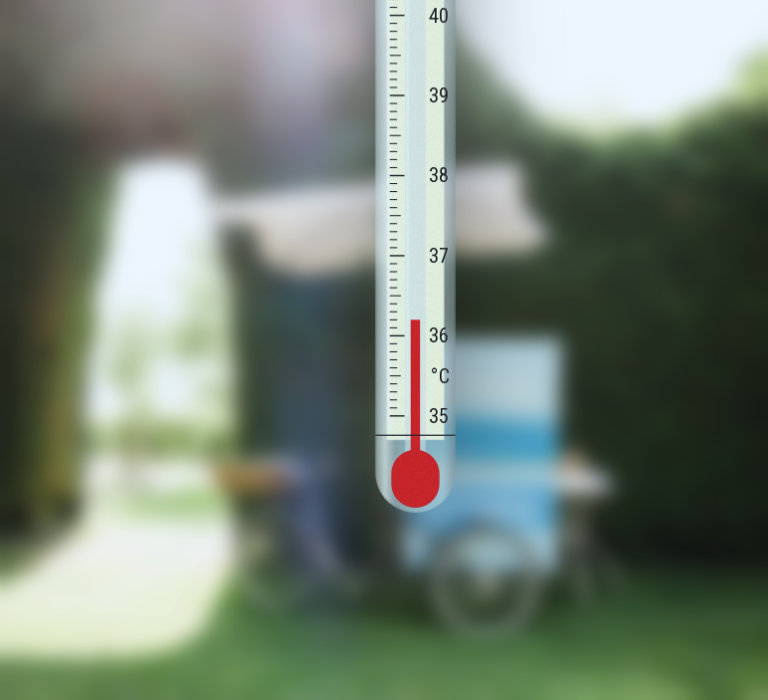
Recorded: 36.2 °C
